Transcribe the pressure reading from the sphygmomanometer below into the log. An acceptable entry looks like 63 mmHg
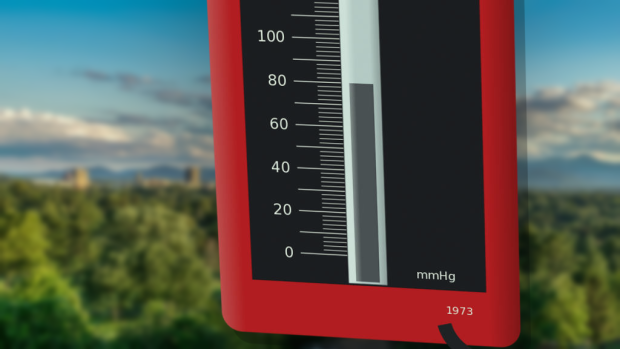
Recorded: 80 mmHg
